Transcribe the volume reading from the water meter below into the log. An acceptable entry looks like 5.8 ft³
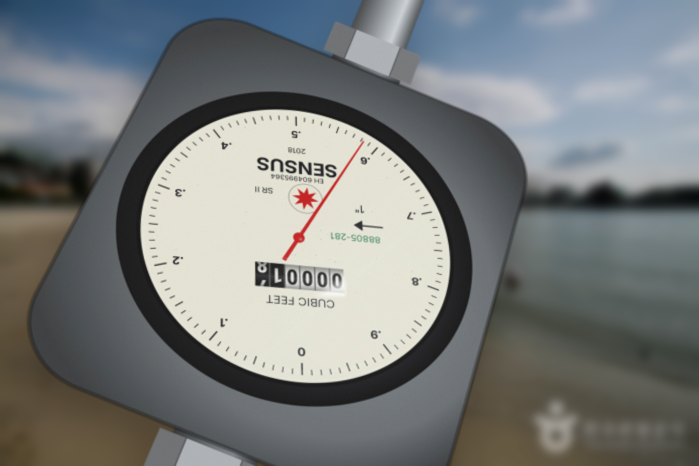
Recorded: 17.58 ft³
